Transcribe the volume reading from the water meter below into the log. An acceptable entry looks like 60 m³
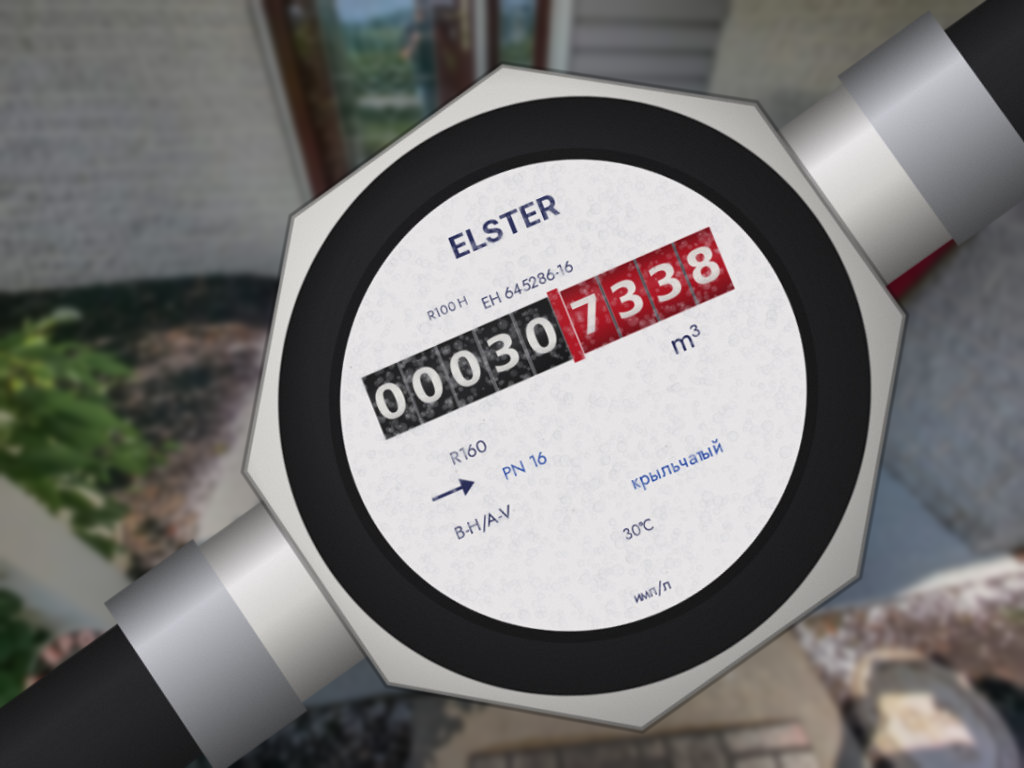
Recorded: 30.7338 m³
